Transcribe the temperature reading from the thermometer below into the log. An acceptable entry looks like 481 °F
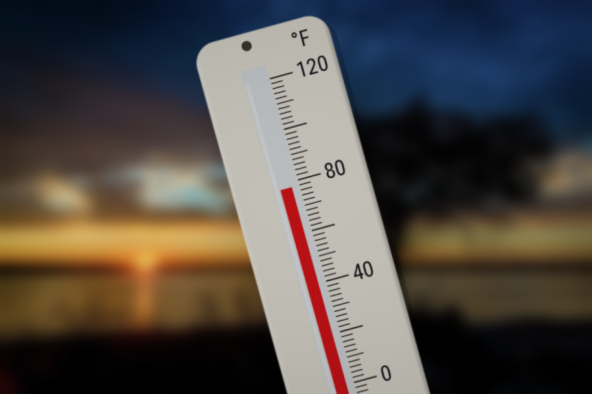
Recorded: 78 °F
